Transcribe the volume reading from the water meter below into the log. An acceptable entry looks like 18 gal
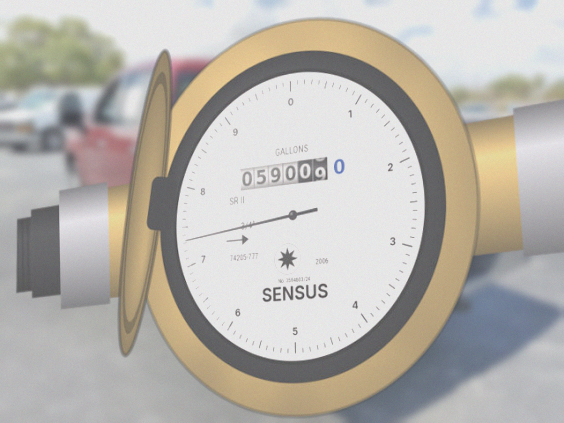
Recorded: 590087.3 gal
